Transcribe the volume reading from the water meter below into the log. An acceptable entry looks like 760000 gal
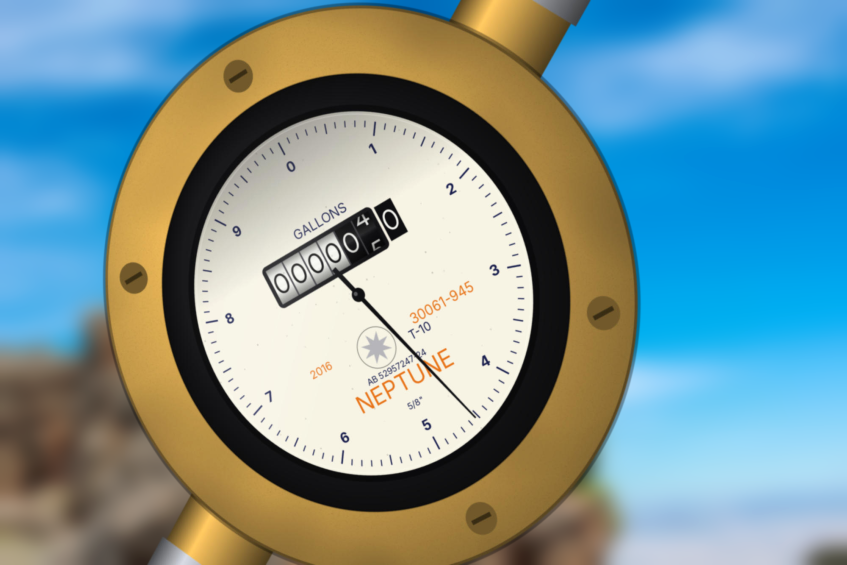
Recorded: 44.5 gal
